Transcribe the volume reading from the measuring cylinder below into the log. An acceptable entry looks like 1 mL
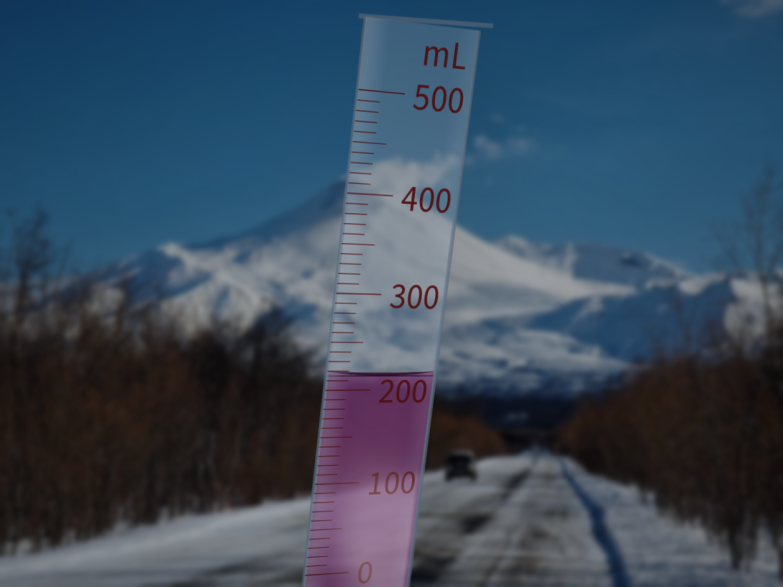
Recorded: 215 mL
